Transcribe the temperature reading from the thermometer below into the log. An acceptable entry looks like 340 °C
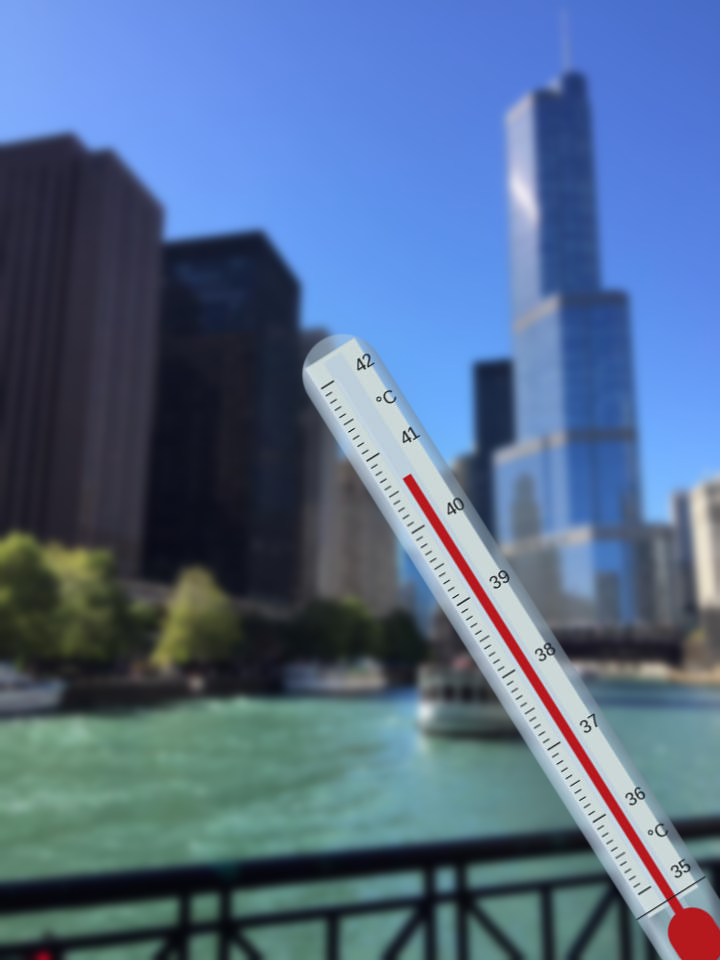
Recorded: 40.6 °C
